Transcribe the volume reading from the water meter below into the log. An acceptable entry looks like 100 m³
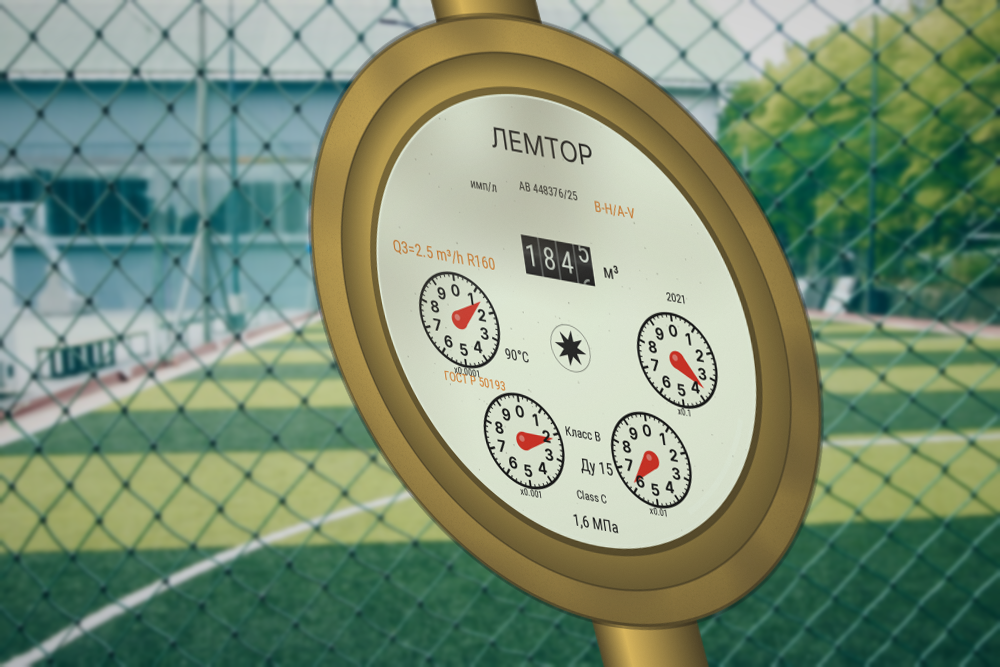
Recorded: 1845.3621 m³
